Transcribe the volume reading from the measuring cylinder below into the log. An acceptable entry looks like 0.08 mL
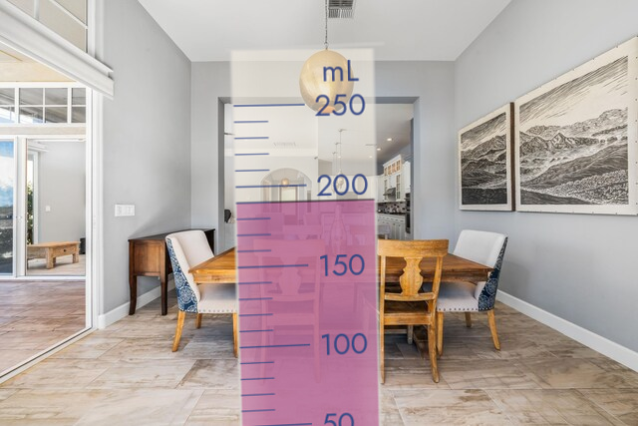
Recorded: 190 mL
